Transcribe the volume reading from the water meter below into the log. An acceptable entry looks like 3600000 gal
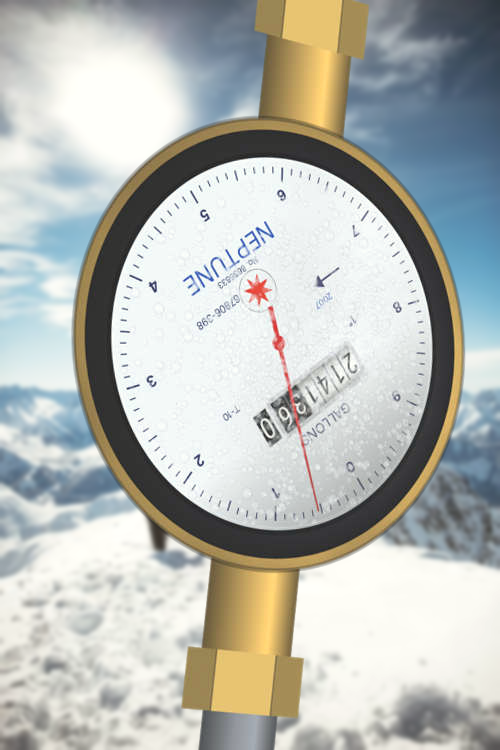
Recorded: 2141360.5 gal
